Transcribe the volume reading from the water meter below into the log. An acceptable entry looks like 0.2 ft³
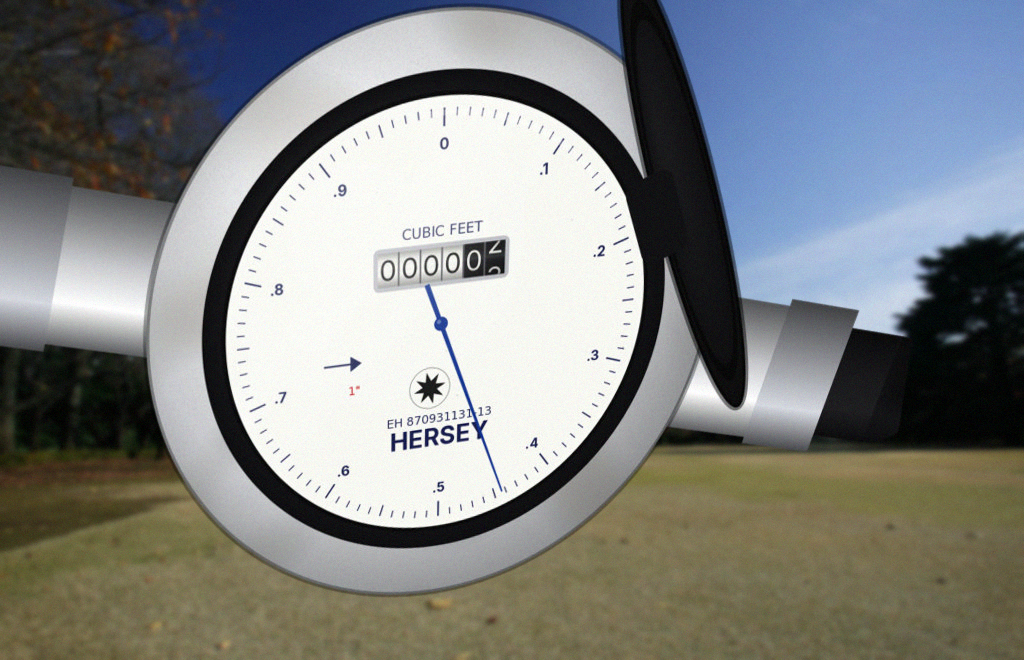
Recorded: 2.44 ft³
